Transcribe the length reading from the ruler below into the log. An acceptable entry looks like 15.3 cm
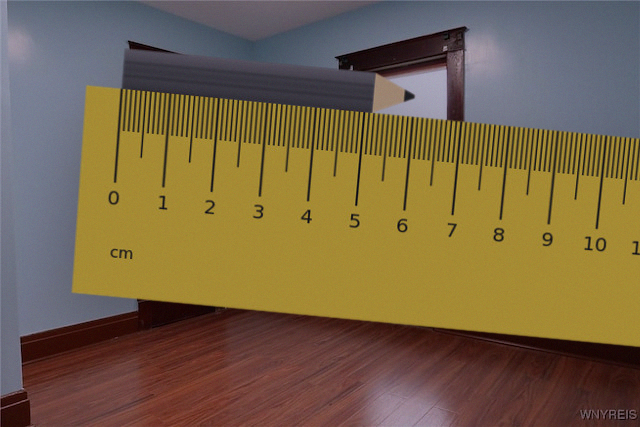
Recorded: 6 cm
